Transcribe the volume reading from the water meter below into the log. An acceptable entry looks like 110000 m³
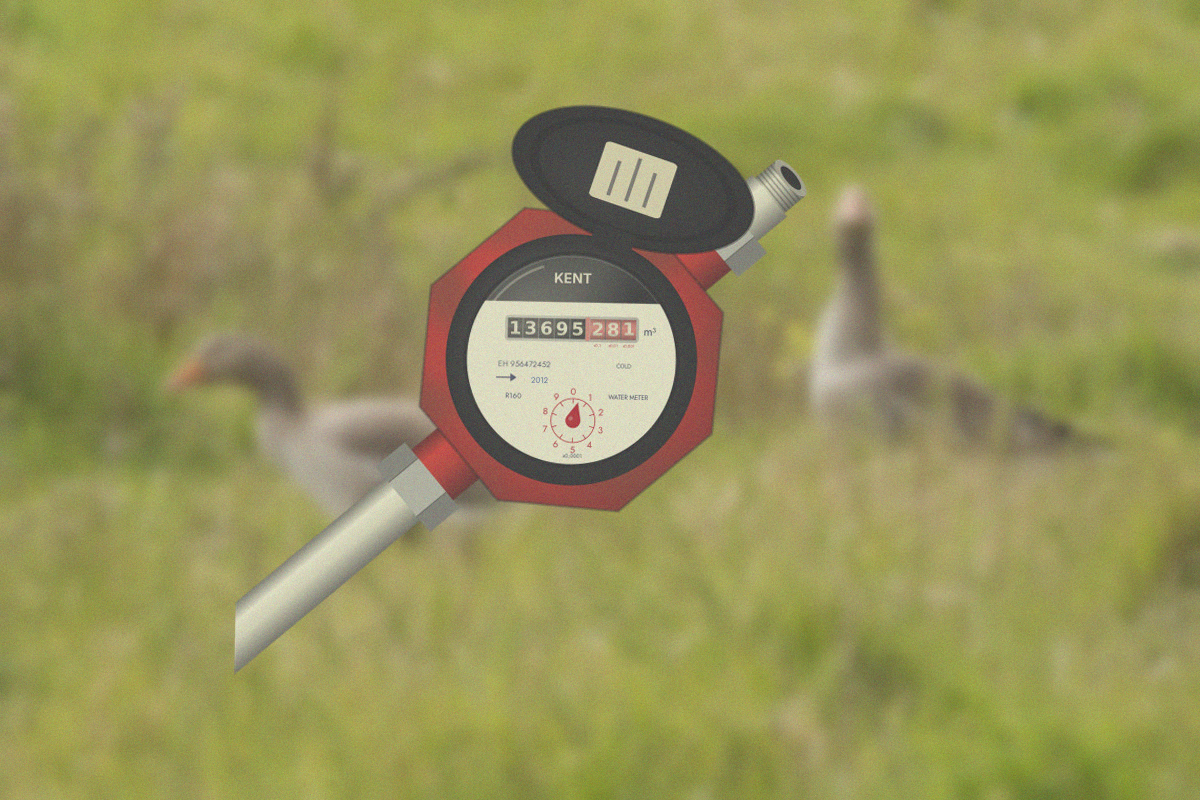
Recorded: 13695.2810 m³
